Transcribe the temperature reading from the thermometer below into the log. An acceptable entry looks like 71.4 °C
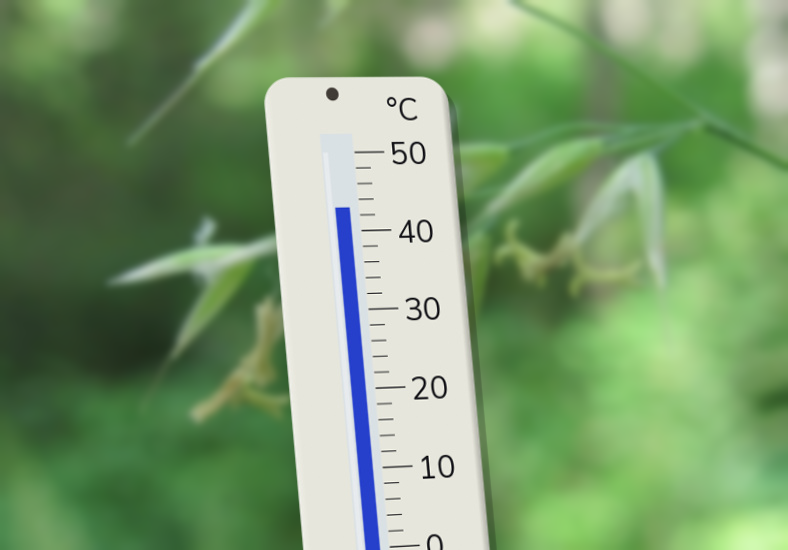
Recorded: 43 °C
